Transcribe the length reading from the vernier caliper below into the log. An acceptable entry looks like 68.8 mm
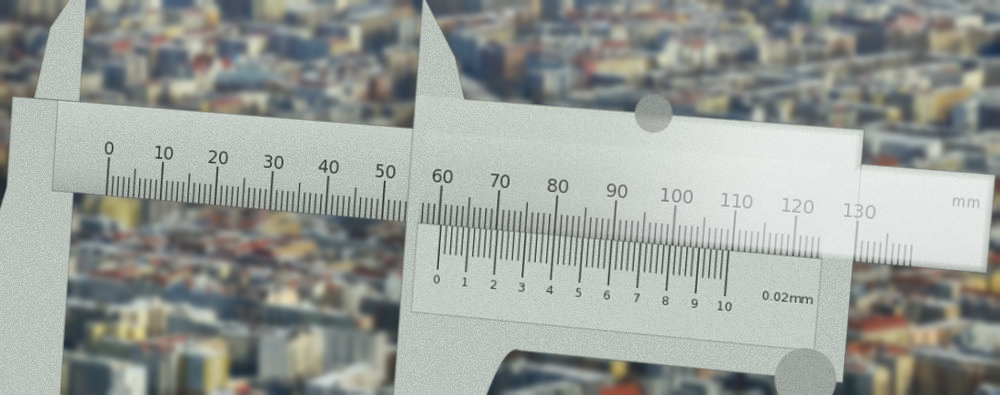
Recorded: 60.4 mm
